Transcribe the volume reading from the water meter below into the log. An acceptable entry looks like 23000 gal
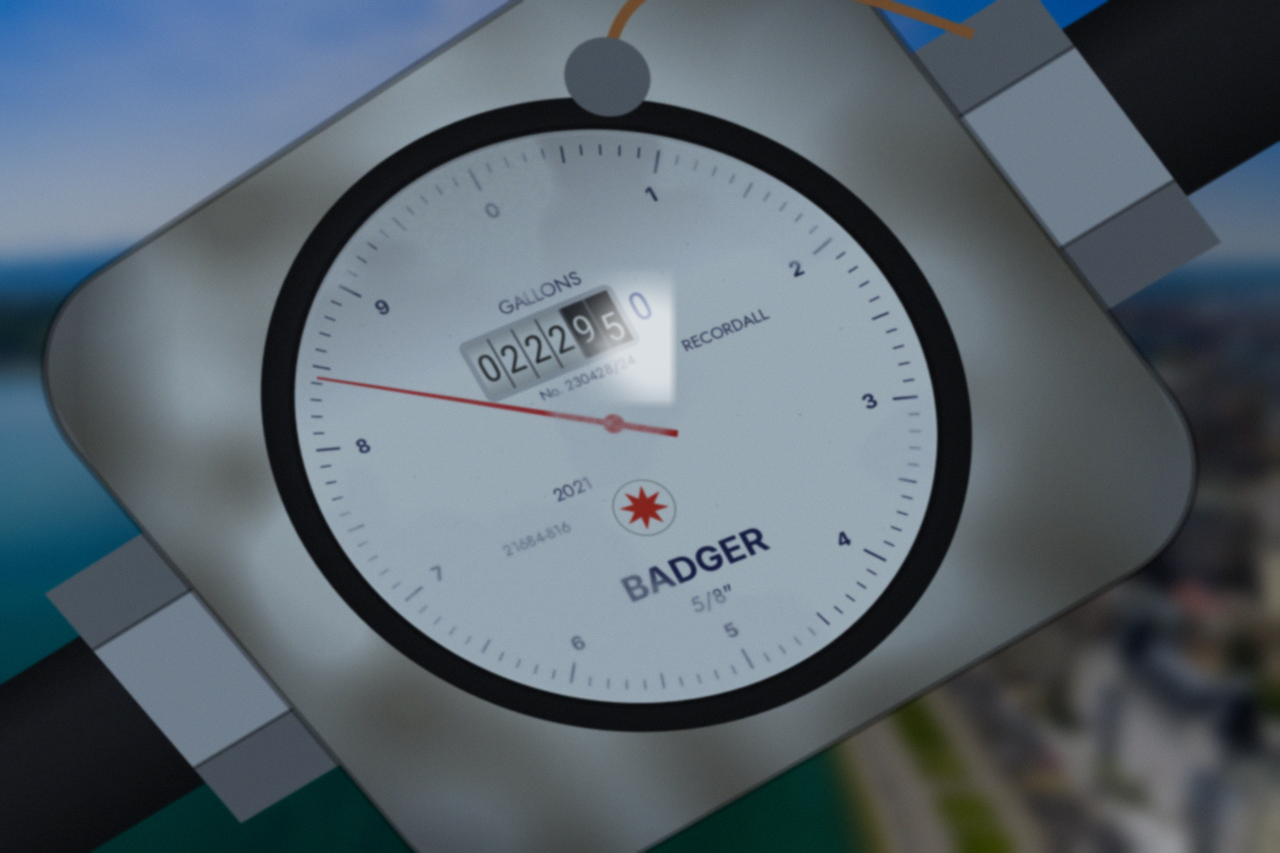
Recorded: 222948.4 gal
